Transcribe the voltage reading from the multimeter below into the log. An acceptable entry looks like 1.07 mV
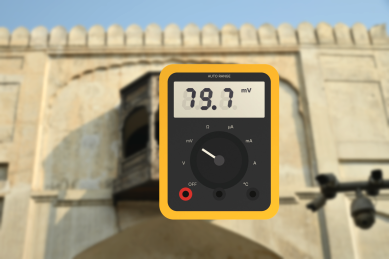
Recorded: 79.7 mV
